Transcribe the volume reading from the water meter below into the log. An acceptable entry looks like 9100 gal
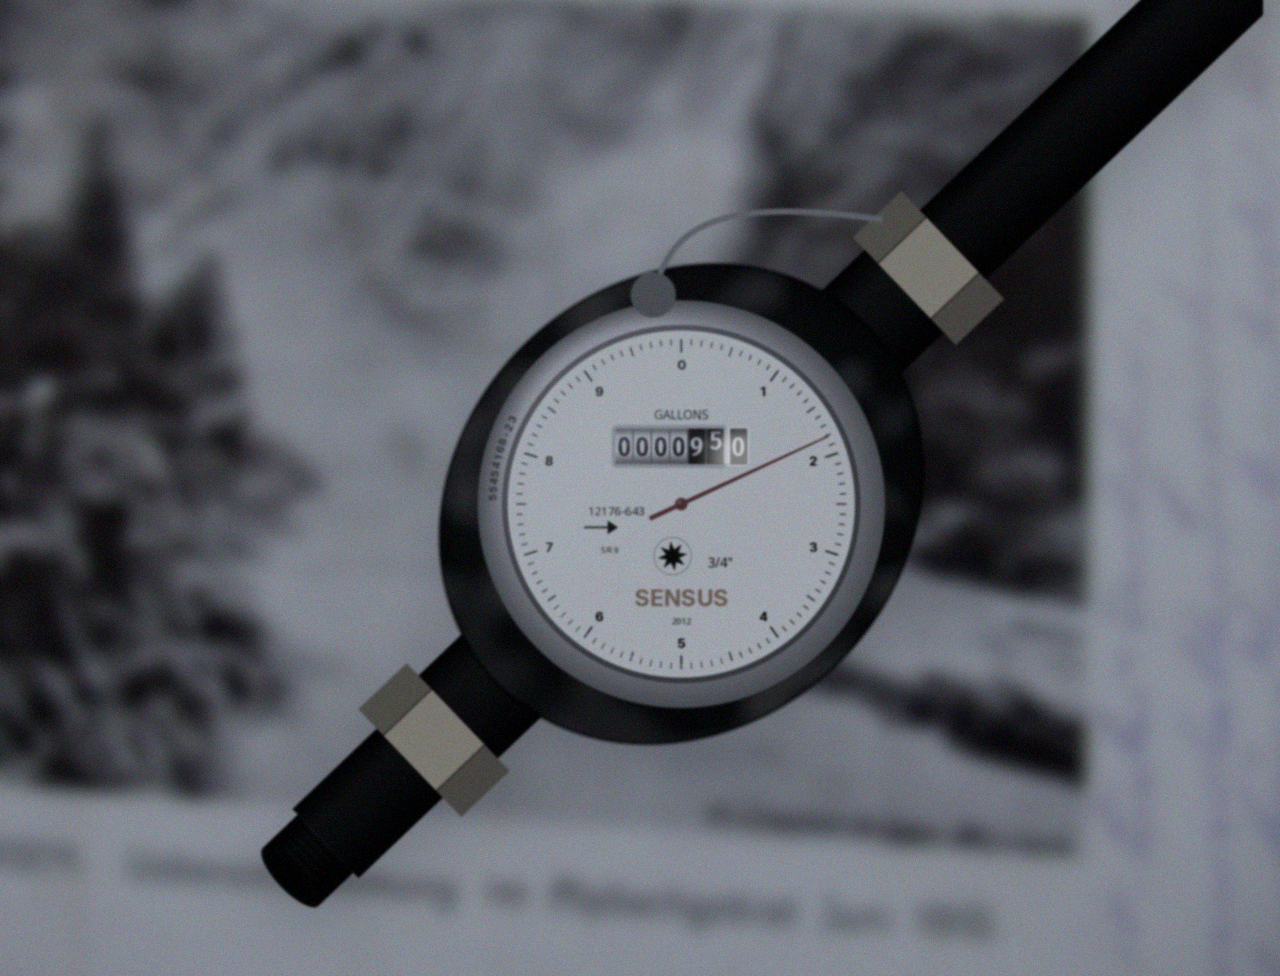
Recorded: 951.8 gal
